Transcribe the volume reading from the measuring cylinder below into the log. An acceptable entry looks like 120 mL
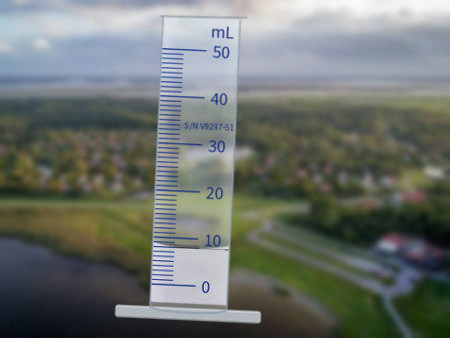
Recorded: 8 mL
